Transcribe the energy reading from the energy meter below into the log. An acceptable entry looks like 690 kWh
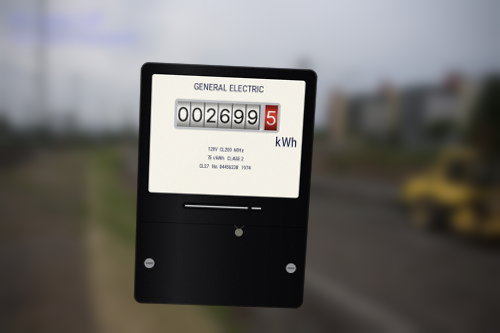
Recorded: 2699.5 kWh
